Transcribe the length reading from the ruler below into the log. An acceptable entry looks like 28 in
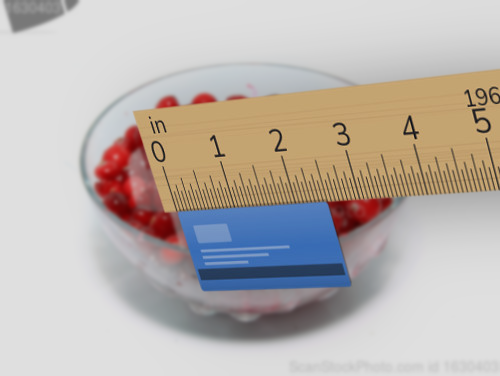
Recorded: 2.5 in
